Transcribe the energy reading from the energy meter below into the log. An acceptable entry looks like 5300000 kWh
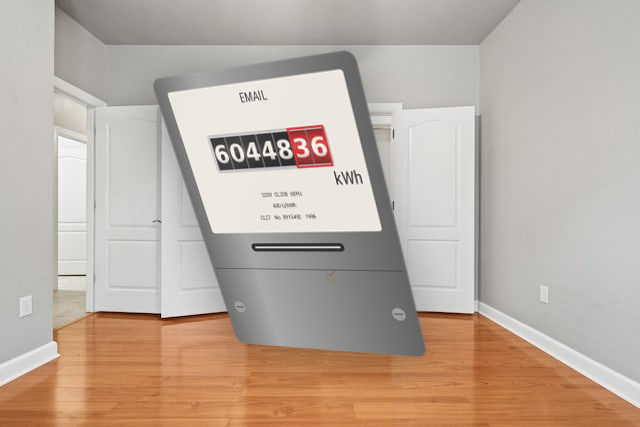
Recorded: 60448.36 kWh
